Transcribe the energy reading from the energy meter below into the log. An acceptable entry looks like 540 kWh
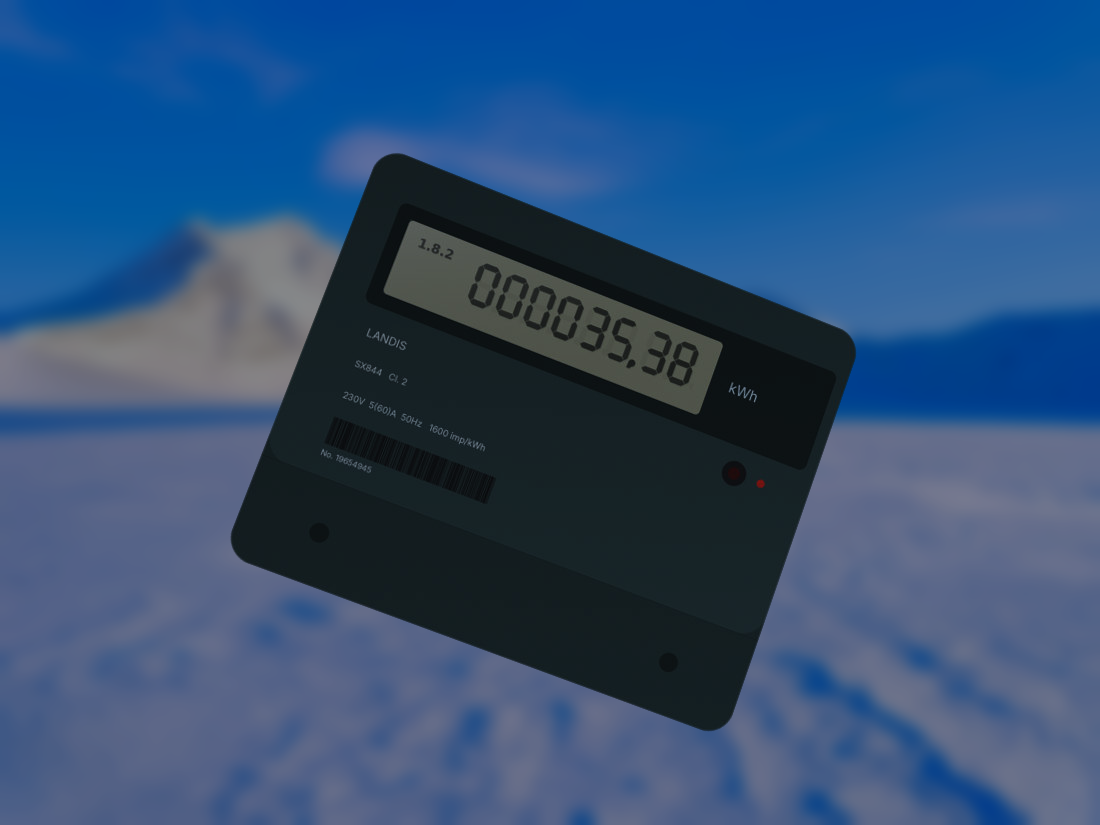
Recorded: 35.38 kWh
